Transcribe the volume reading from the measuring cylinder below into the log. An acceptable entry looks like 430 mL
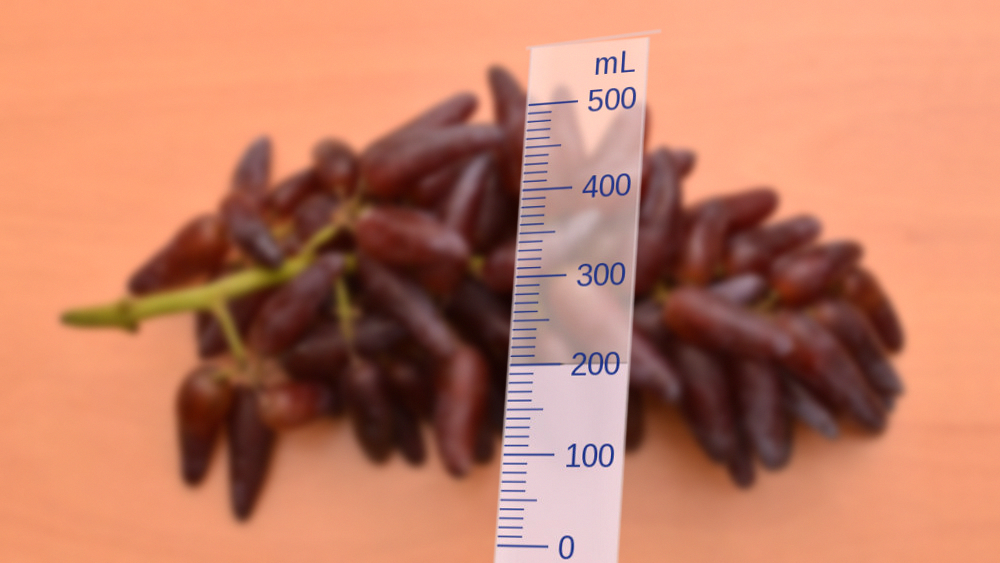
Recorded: 200 mL
